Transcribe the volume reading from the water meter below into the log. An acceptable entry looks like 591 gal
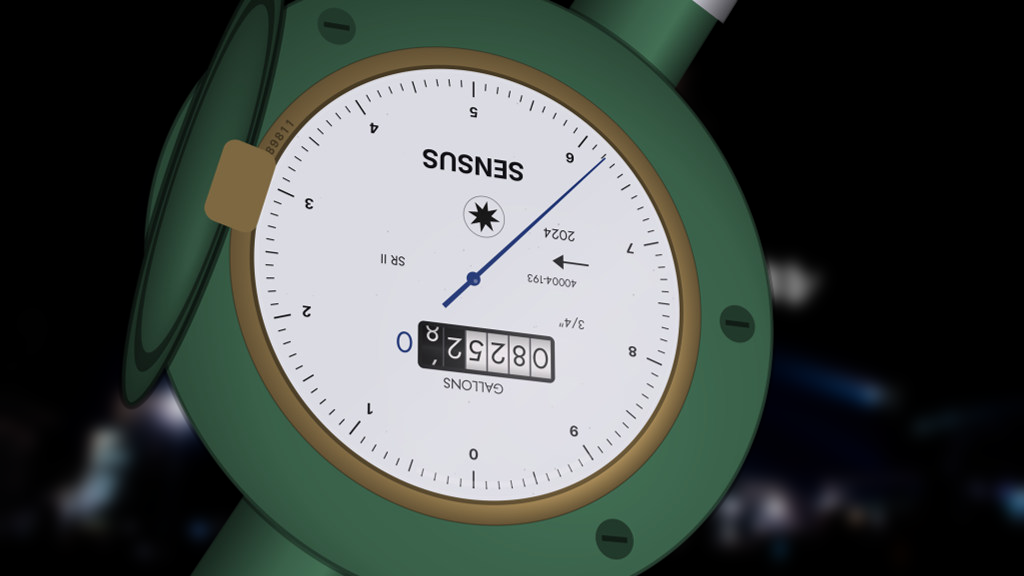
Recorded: 825276.2 gal
